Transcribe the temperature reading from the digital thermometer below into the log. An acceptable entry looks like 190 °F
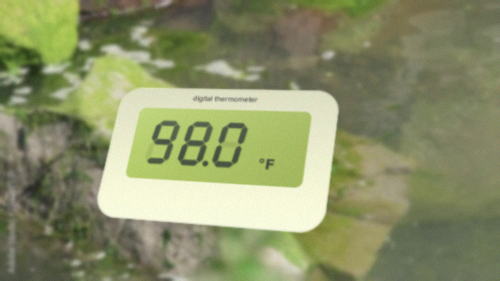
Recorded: 98.0 °F
